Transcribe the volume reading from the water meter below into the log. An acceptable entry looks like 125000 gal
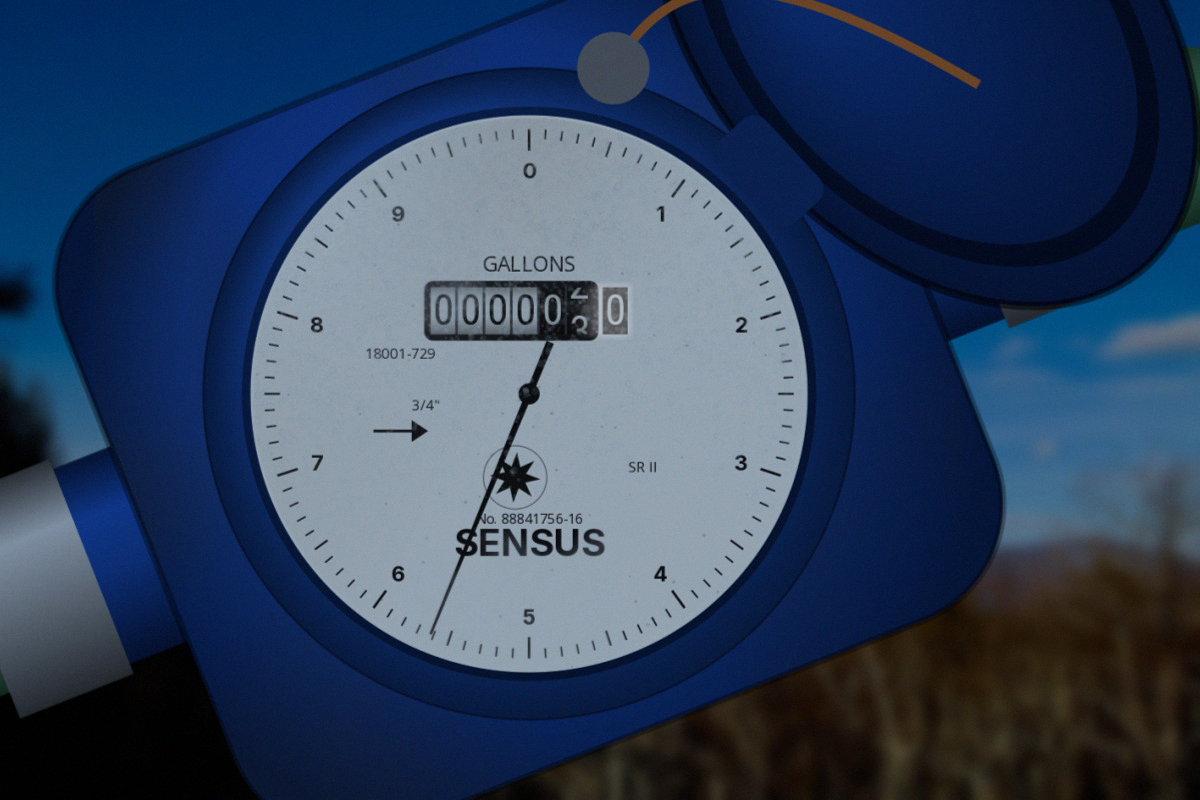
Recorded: 25.6 gal
